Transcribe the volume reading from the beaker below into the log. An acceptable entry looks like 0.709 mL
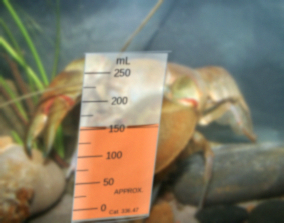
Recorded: 150 mL
